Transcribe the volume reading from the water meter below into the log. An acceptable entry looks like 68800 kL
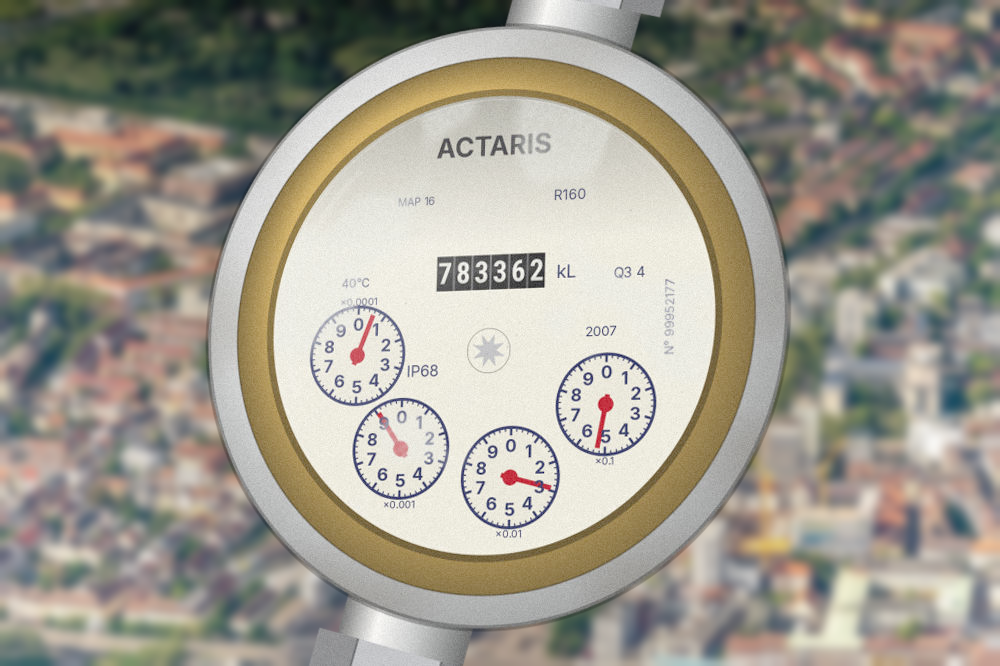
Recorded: 783362.5290 kL
